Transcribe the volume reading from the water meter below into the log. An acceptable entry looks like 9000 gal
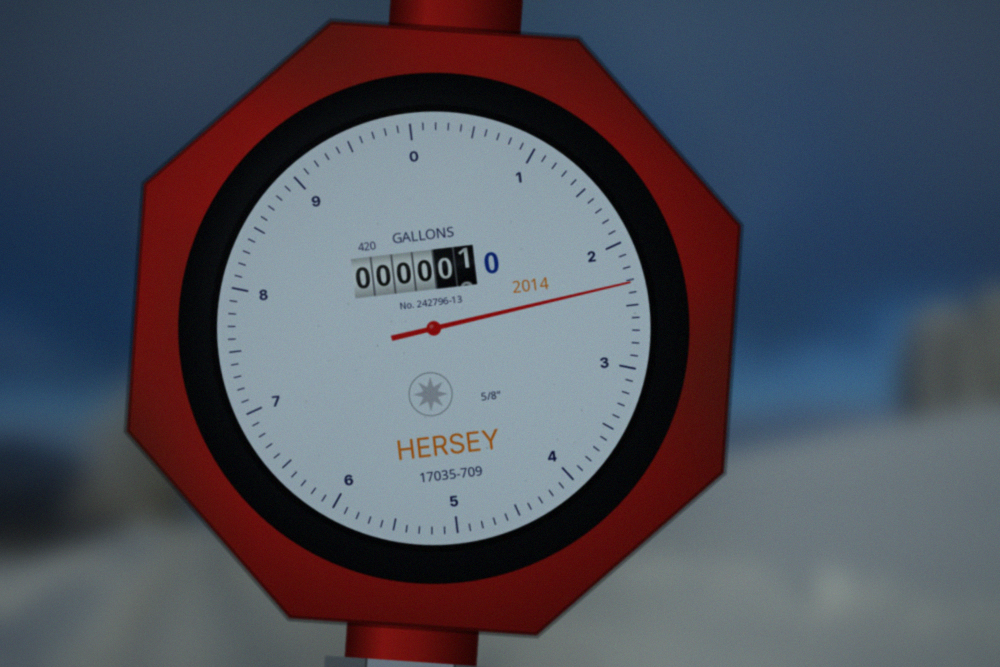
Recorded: 12.3 gal
